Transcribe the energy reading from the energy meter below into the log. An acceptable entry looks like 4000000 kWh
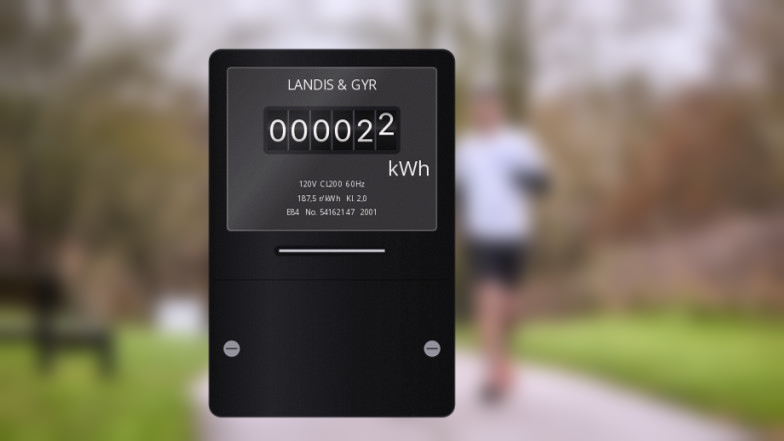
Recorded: 22 kWh
